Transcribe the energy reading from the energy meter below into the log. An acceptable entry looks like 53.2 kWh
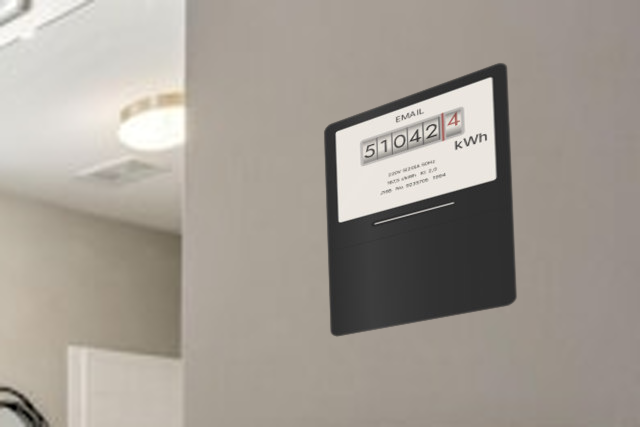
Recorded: 51042.4 kWh
